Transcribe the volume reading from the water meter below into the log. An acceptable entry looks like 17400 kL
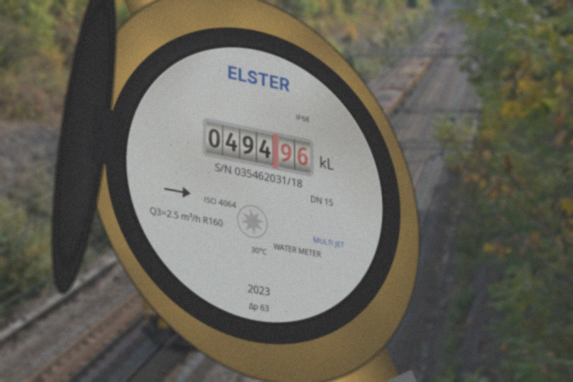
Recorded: 494.96 kL
